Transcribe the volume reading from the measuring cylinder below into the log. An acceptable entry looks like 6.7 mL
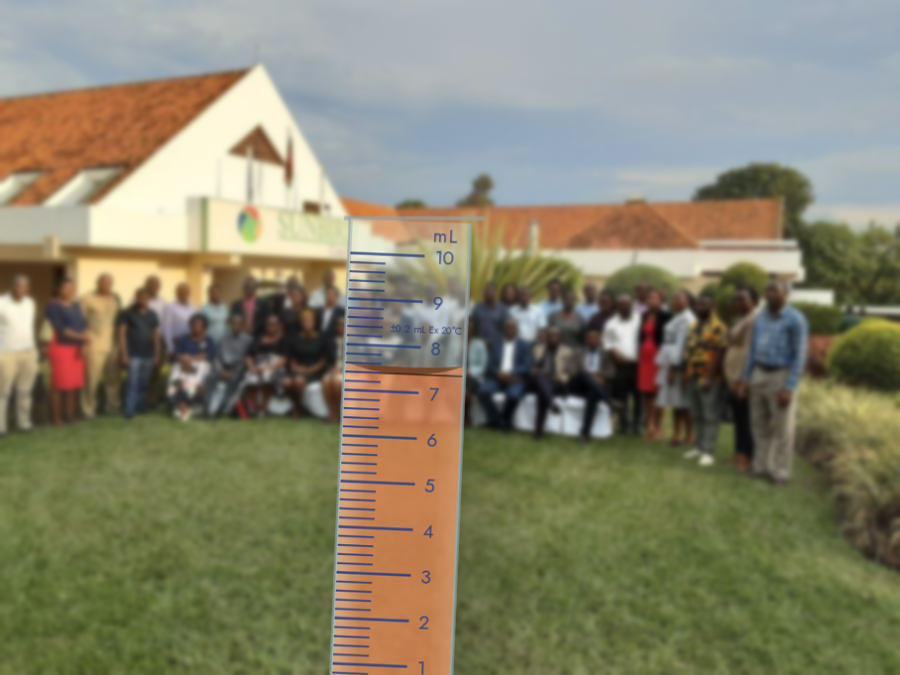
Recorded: 7.4 mL
